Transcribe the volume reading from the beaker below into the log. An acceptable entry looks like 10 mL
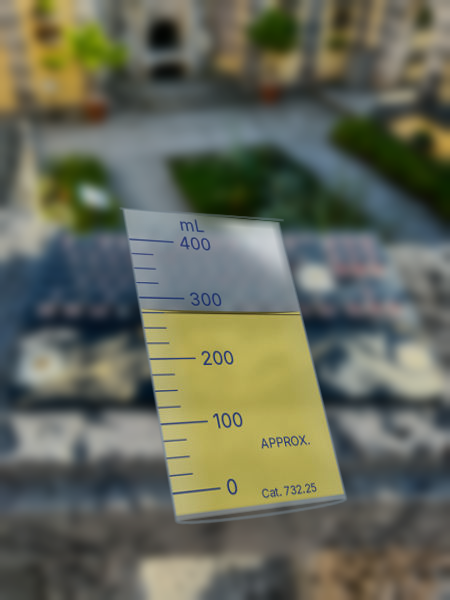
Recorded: 275 mL
